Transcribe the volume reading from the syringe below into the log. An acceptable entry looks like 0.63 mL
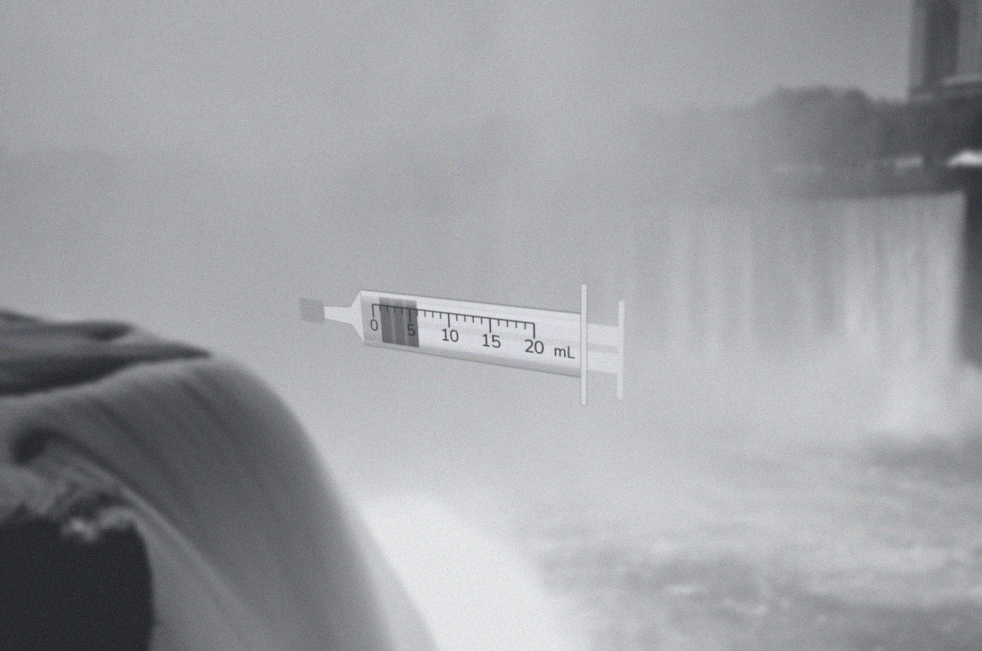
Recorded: 1 mL
